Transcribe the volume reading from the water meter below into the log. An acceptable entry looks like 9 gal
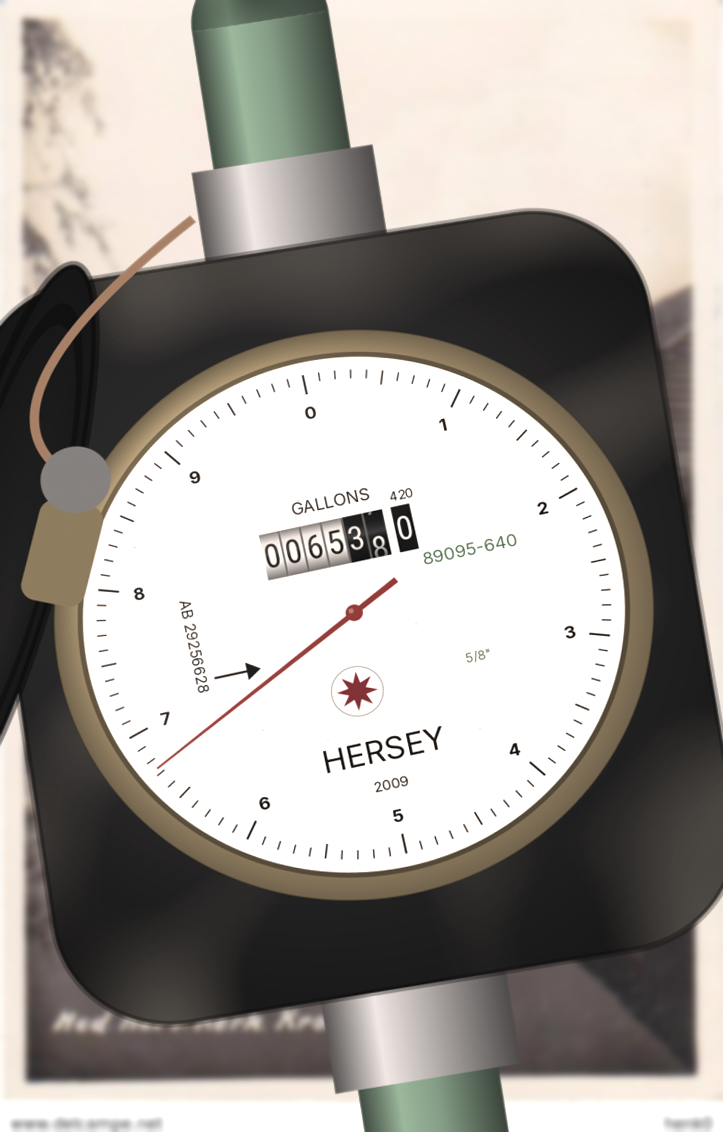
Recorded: 65376.7 gal
